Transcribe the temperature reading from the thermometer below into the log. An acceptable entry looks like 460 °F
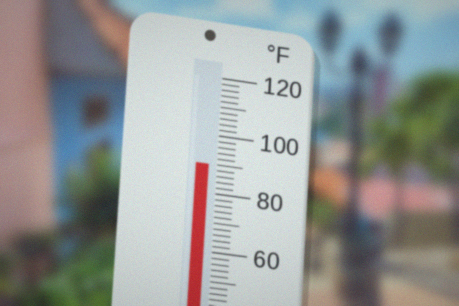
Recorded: 90 °F
